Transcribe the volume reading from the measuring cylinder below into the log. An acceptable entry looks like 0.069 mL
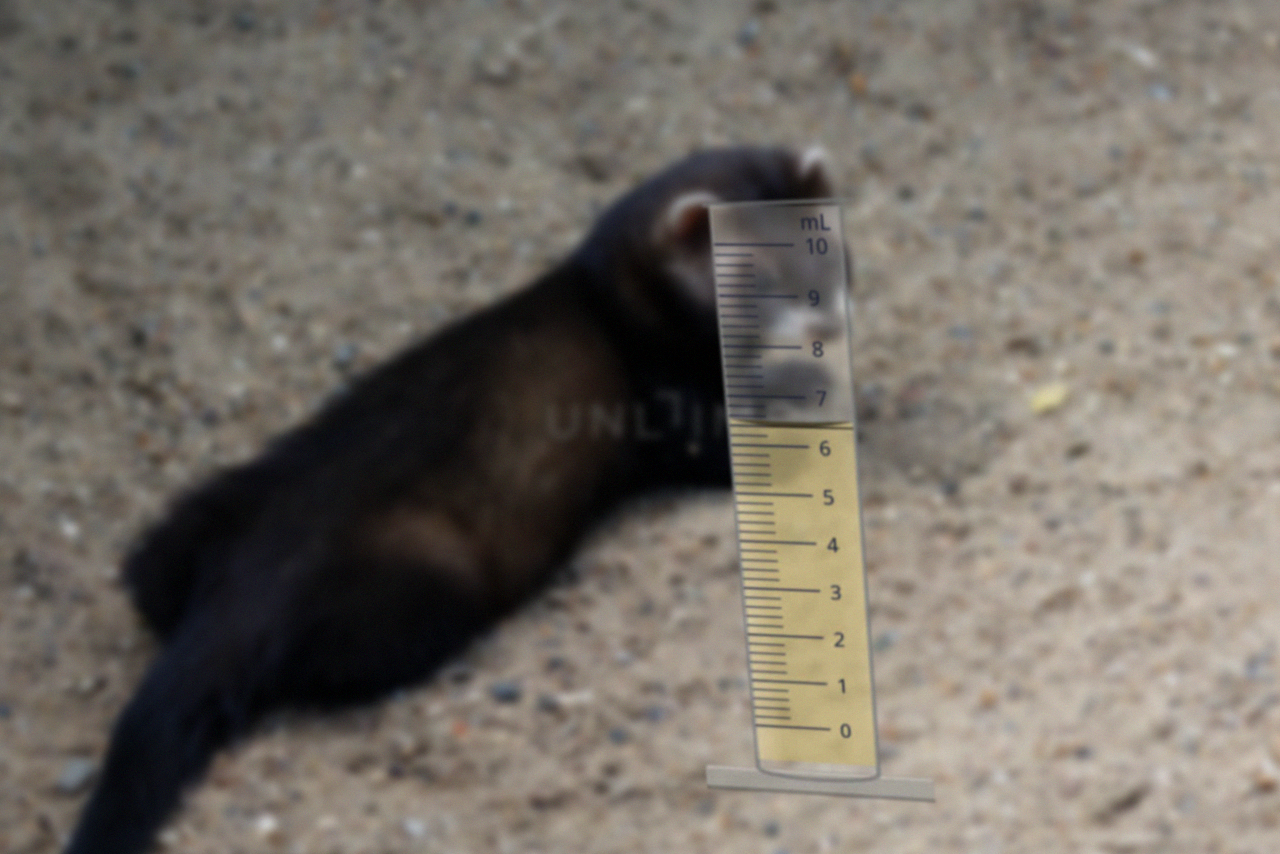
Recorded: 6.4 mL
